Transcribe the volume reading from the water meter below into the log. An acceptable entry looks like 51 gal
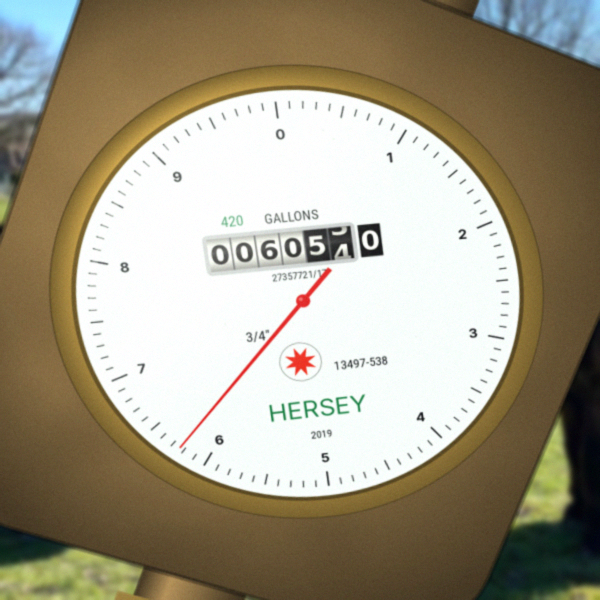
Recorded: 60536.2 gal
